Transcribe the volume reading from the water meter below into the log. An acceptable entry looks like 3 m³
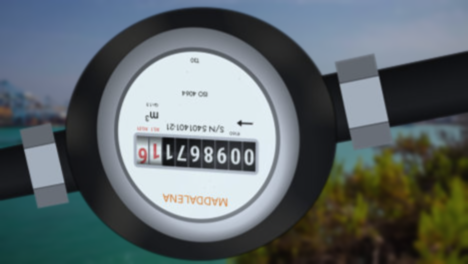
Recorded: 98671.16 m³
